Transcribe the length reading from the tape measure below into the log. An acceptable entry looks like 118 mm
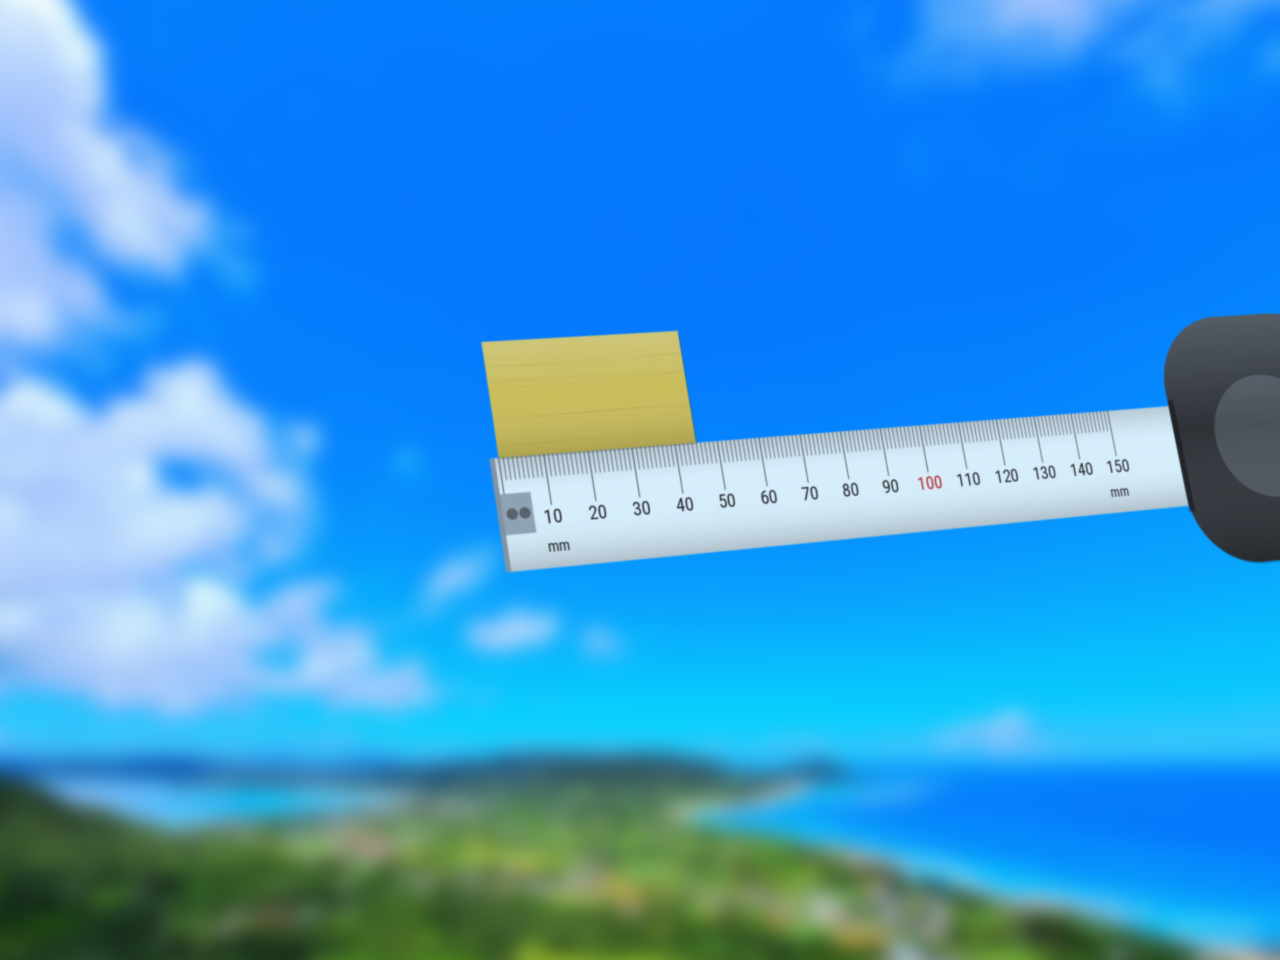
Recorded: 45 mm
